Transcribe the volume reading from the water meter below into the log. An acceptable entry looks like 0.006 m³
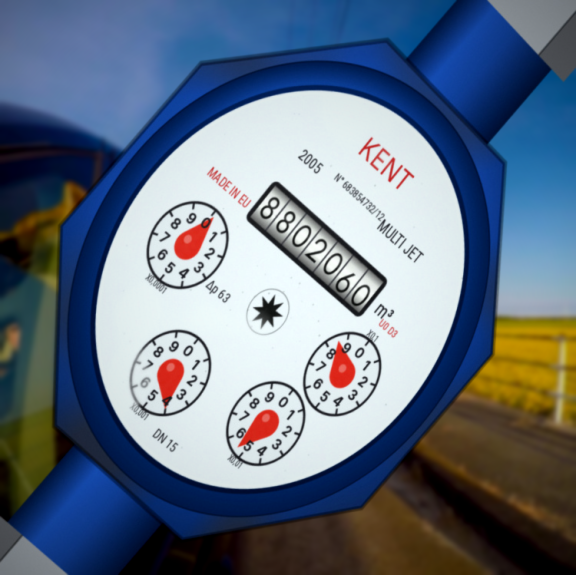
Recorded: 8802059.8540 m³
